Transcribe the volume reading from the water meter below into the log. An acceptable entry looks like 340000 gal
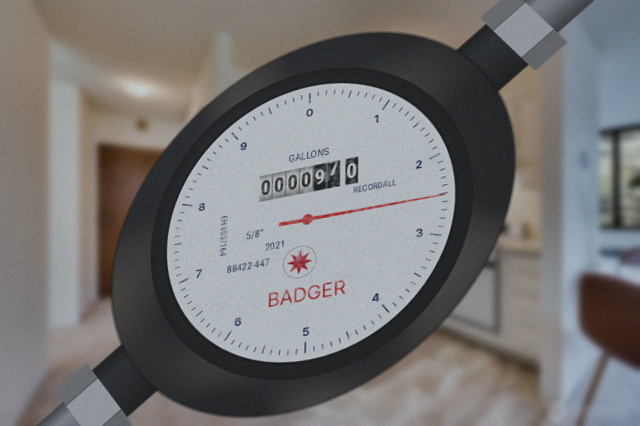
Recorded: 972.5 gal
